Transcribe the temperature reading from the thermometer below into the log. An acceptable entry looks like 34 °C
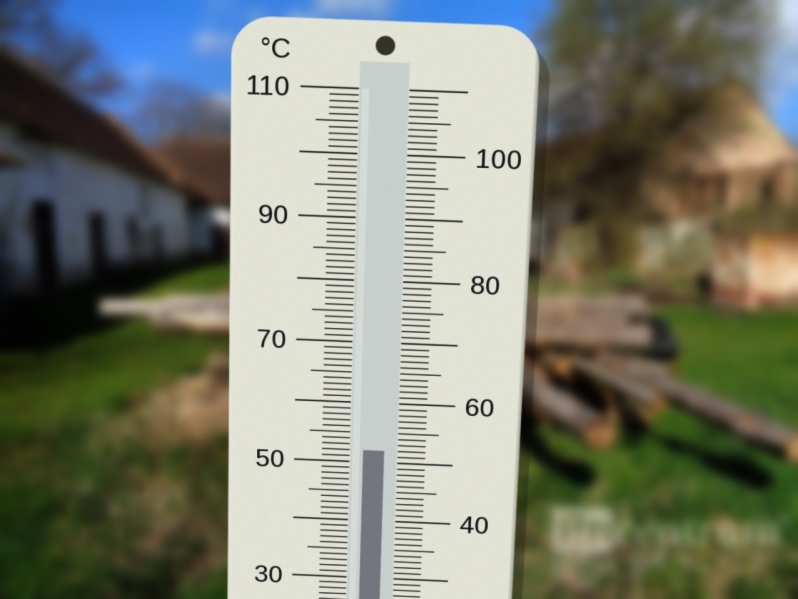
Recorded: 52 °C
